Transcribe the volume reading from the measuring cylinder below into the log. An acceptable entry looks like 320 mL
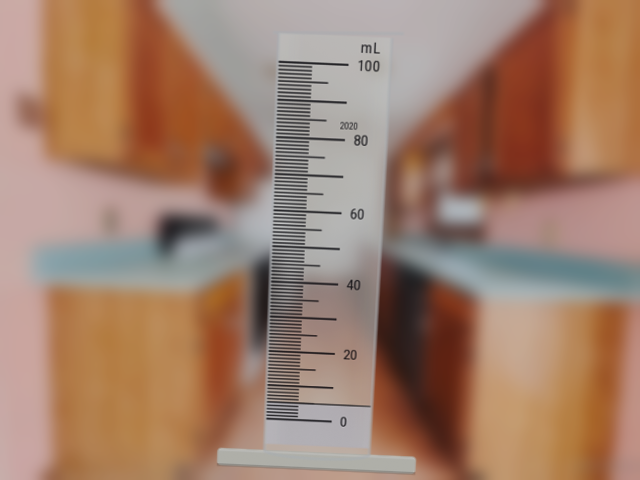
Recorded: 5 mL
